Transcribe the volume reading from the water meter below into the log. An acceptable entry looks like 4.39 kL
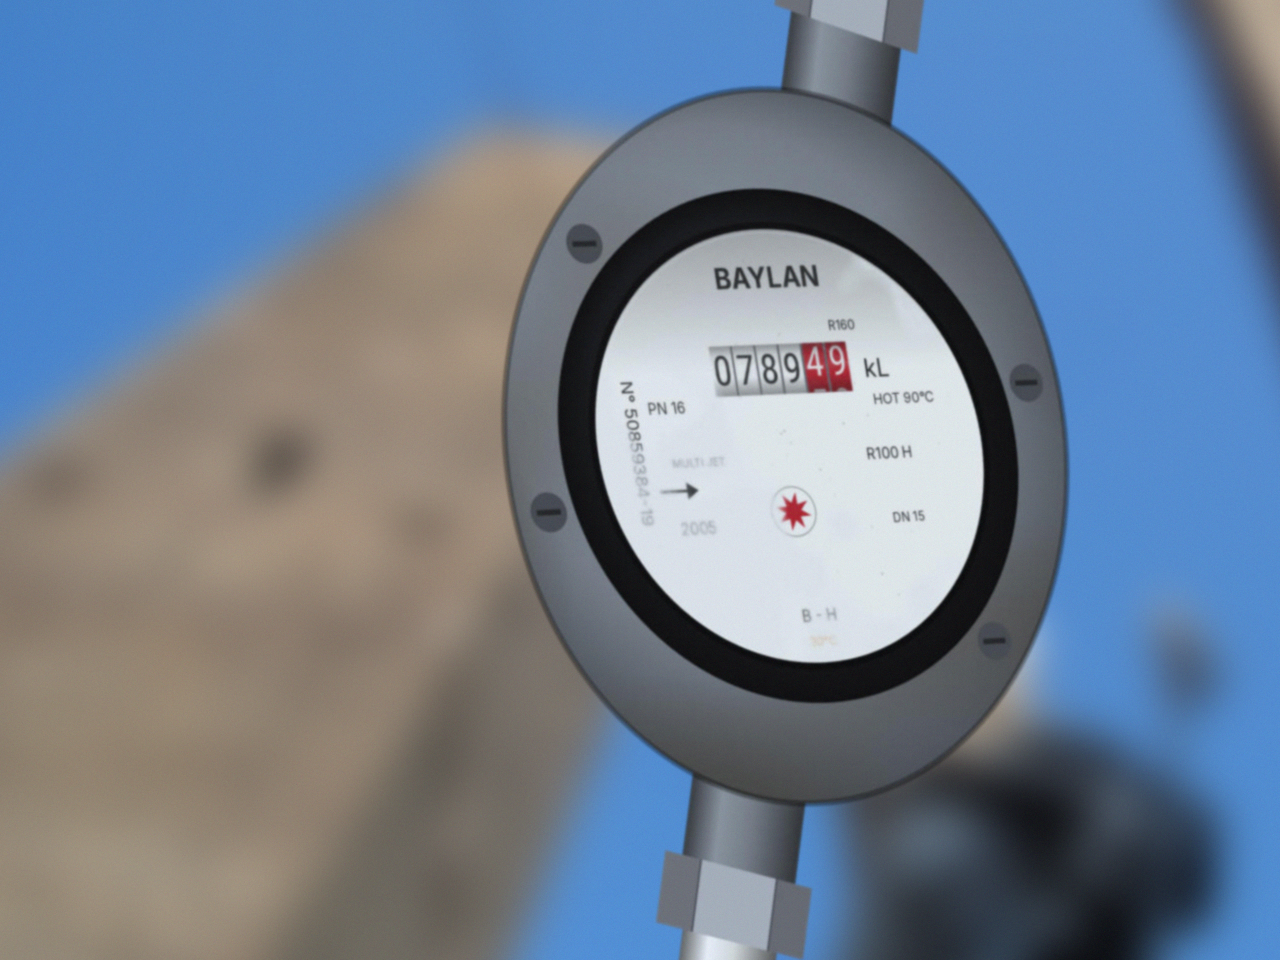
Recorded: 789.49 kL
